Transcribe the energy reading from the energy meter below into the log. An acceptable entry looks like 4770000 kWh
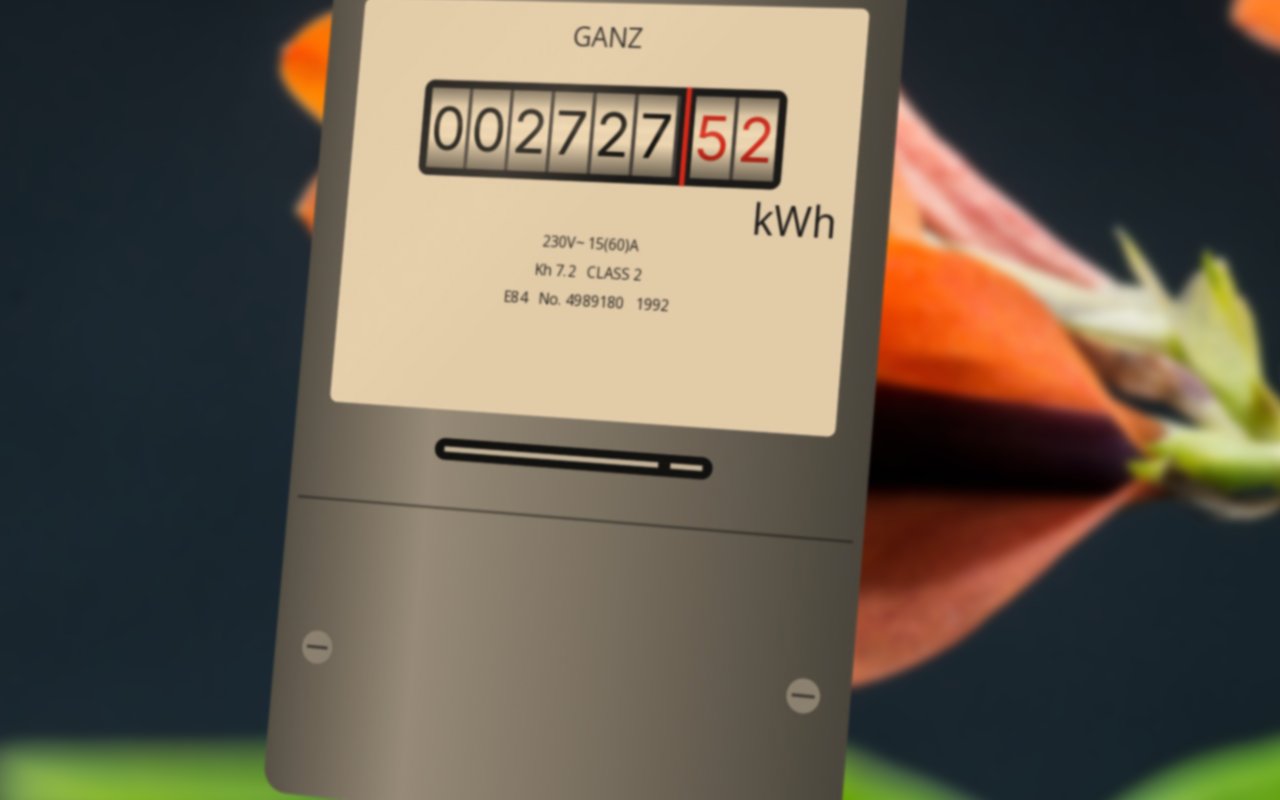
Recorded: 2727.52 kWh
